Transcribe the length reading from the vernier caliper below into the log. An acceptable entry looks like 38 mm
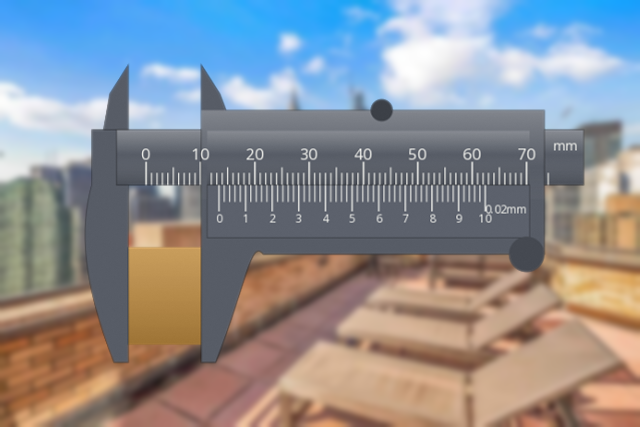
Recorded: 13.4 mm
